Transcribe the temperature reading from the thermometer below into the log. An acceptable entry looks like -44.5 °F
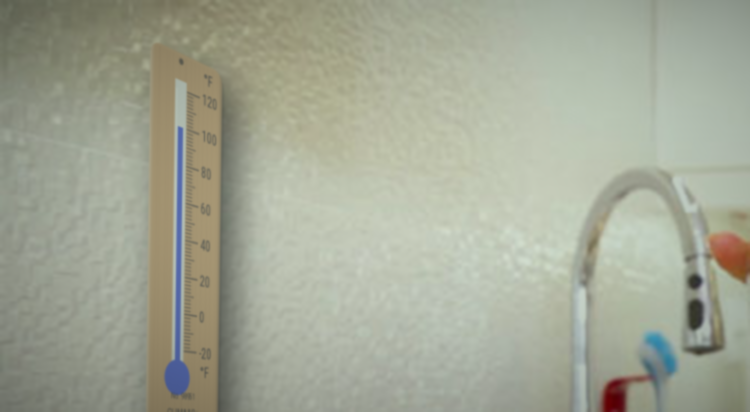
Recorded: 100 °F
